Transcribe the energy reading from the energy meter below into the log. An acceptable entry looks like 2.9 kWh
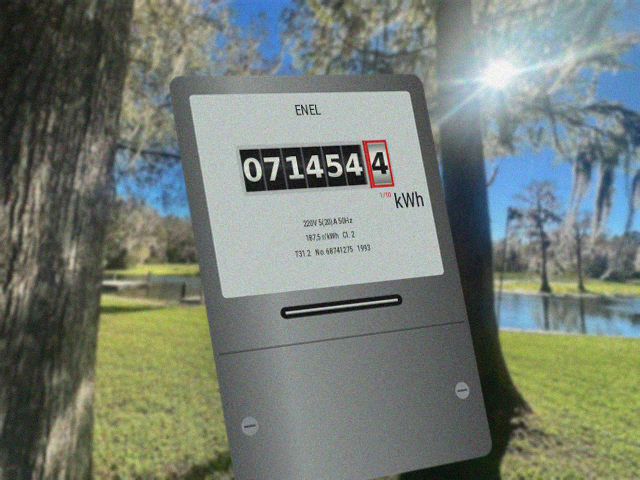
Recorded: 71454.4 kWh
